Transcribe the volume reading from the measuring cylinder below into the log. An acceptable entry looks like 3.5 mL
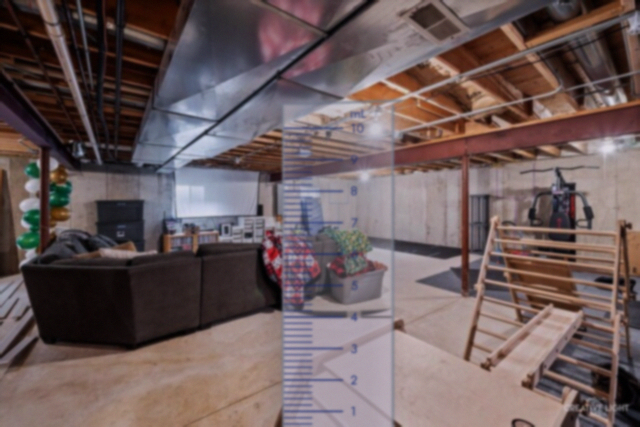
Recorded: 4 mL
